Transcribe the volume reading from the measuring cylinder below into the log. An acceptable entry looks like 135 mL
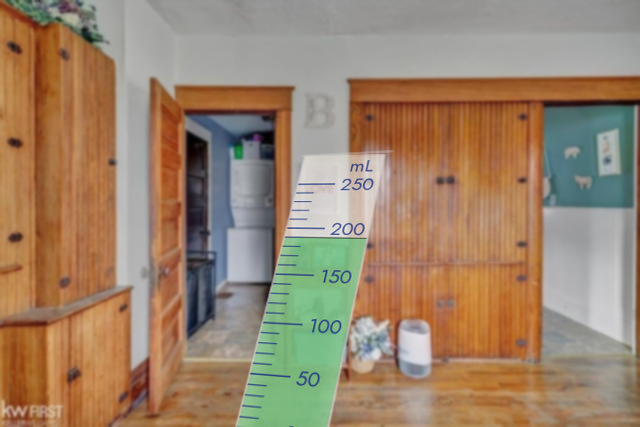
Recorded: 190 mL
